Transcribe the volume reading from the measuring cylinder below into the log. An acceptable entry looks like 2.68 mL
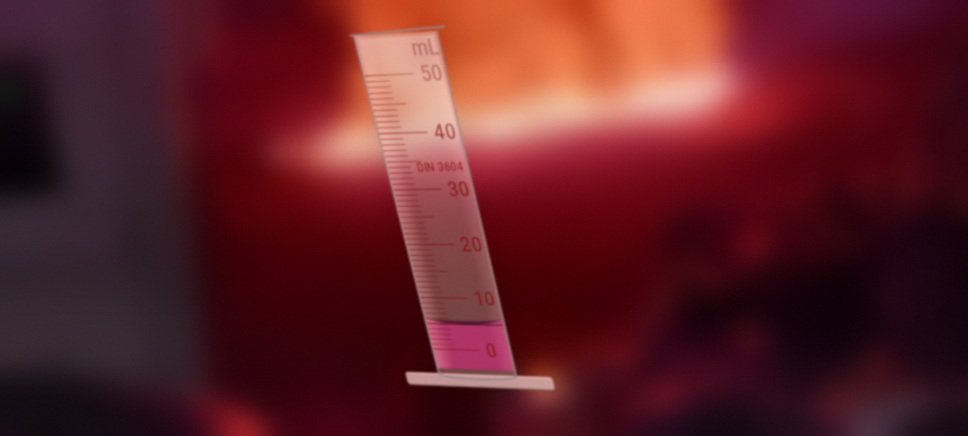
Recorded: 5 mL
